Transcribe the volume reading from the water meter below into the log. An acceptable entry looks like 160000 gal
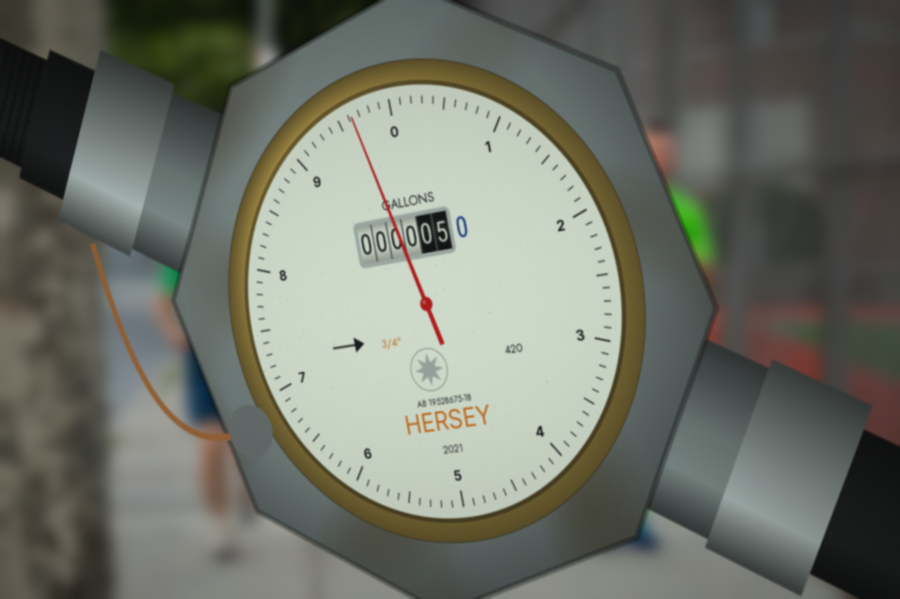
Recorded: 49.6 gal
